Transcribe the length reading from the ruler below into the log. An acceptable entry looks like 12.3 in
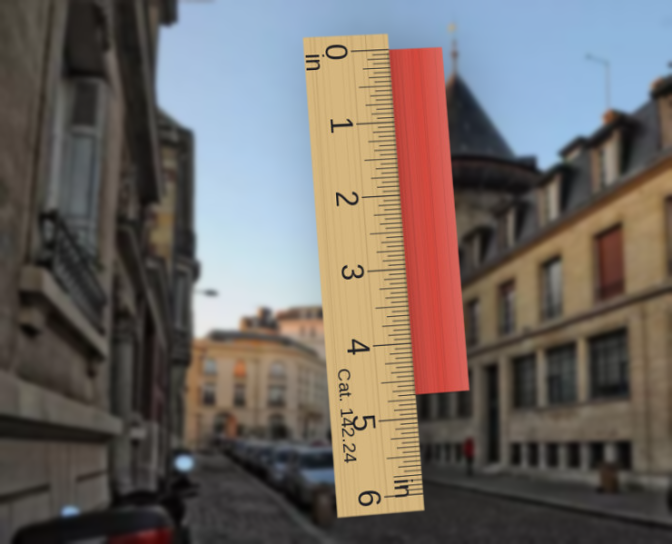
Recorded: 4.6875 in
